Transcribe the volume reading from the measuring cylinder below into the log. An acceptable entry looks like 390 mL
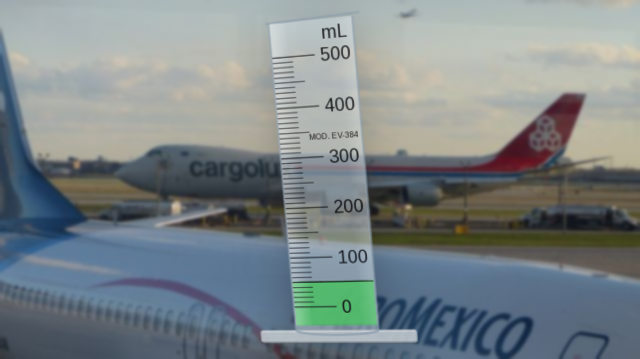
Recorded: 50 mL
